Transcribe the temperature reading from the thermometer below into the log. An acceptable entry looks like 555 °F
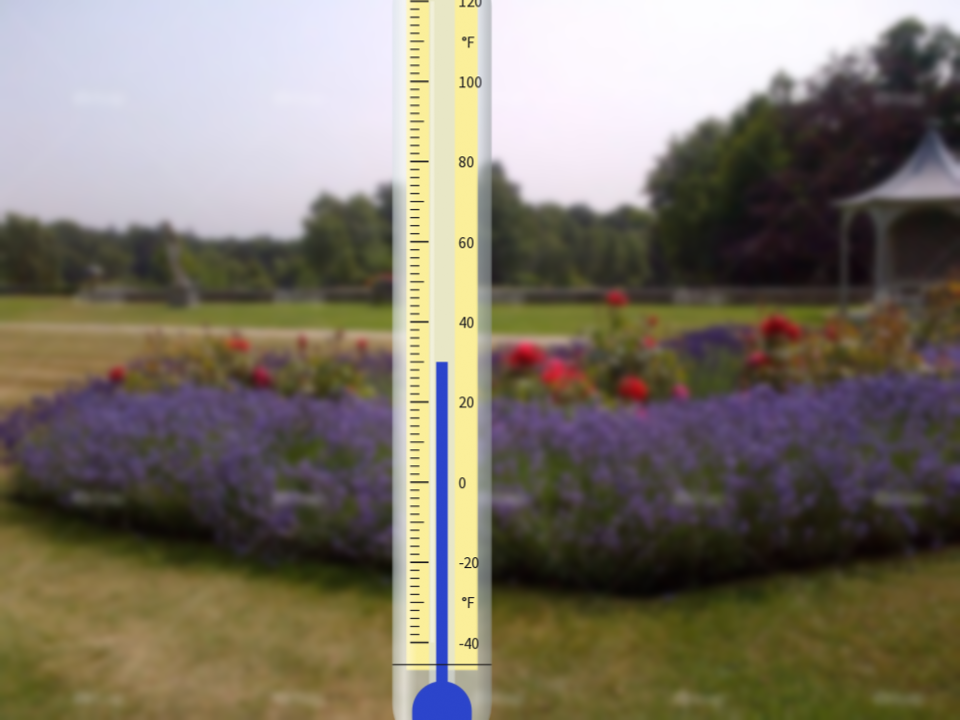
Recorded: 30 °F
